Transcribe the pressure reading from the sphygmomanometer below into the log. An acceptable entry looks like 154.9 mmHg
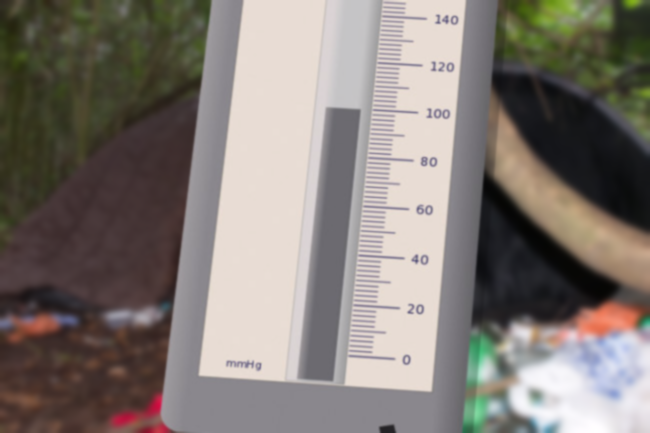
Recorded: 100 mmHg
